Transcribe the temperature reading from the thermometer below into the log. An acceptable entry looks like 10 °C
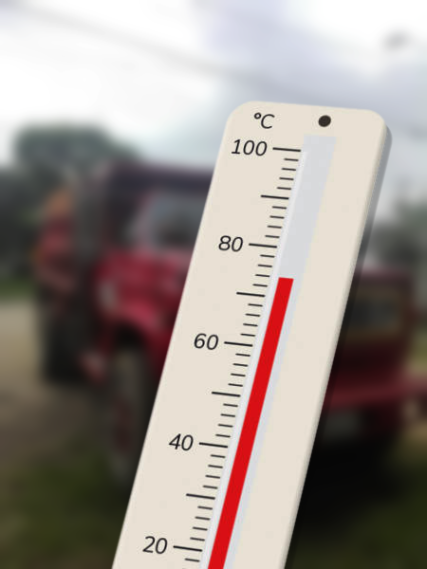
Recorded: 74 °C
